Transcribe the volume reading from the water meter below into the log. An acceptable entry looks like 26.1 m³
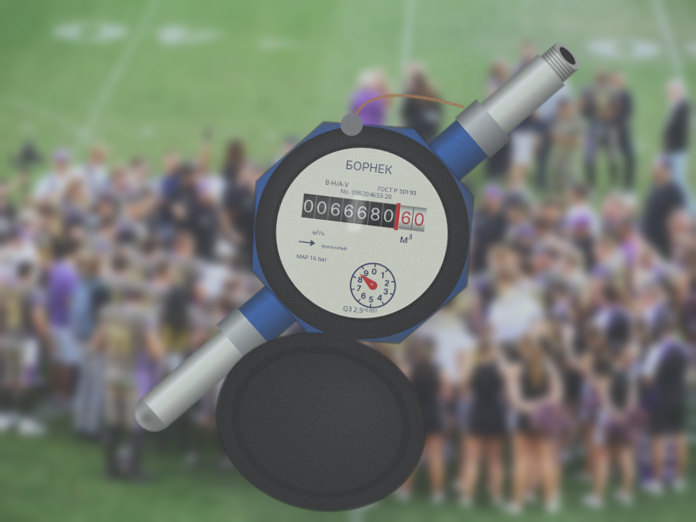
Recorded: 66680.608 m³
